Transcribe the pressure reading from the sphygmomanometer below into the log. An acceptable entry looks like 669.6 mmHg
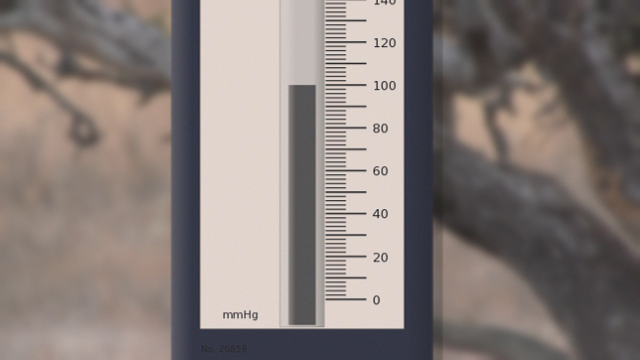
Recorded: 100 mmHg
